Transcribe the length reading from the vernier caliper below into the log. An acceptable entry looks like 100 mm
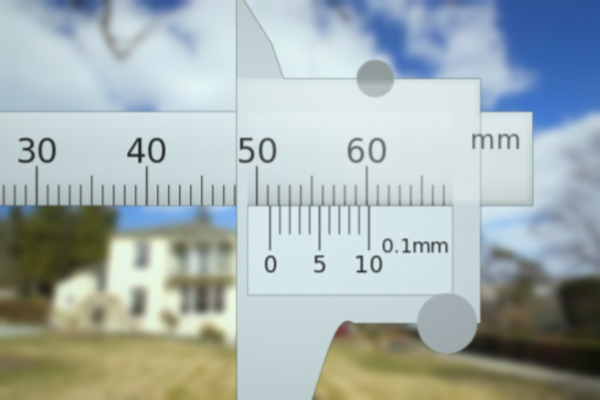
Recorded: 51.2 mm
